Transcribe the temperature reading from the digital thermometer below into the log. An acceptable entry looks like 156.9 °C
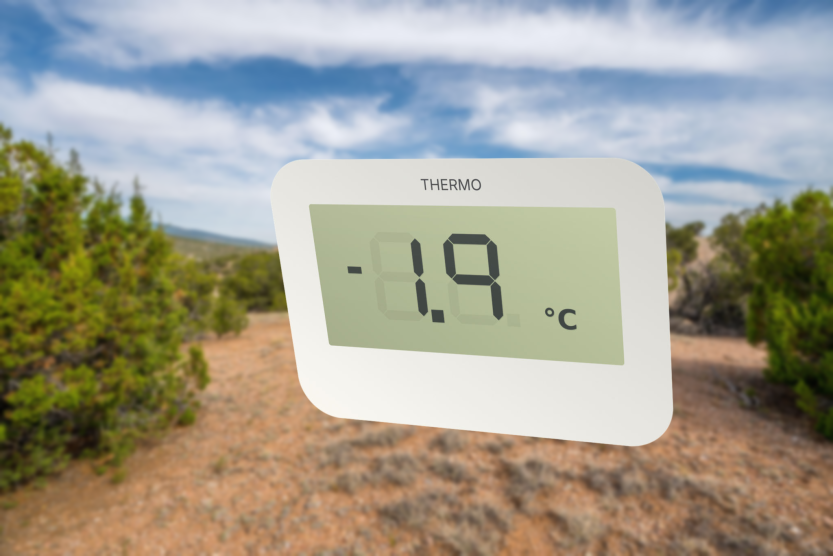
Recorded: -1.9 °C
